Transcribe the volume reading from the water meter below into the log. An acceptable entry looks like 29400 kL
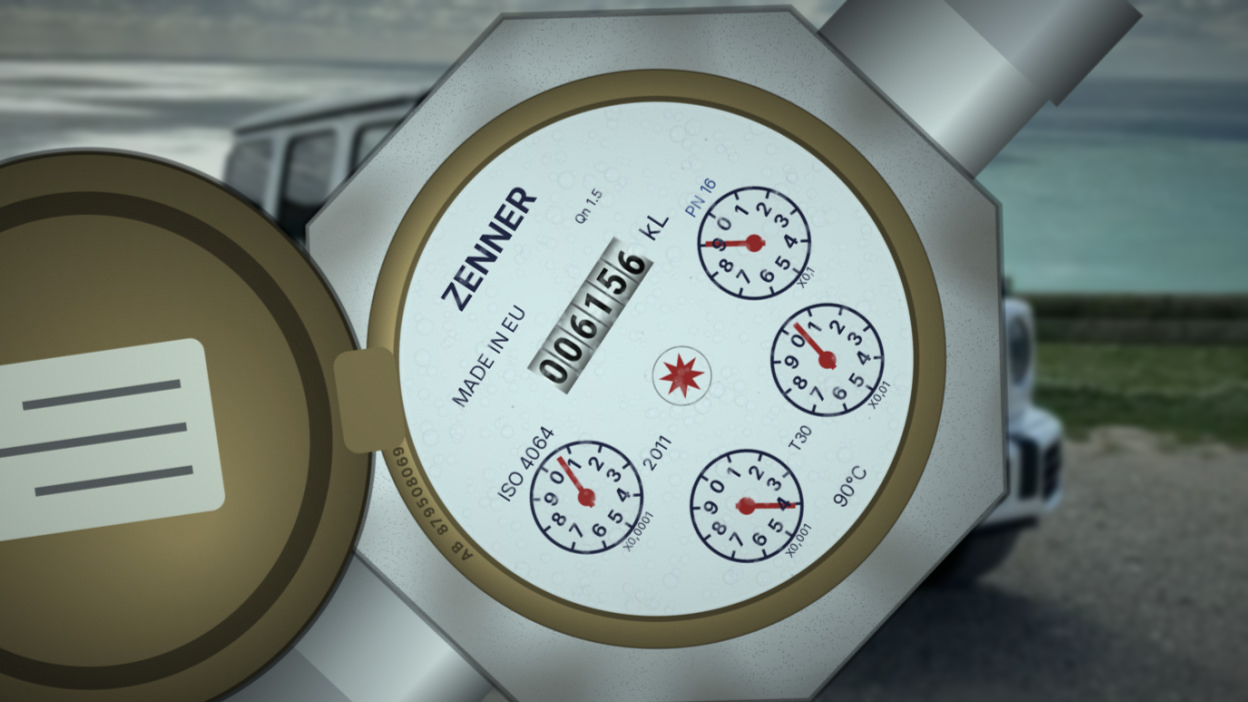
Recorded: 6155.9040 kL
